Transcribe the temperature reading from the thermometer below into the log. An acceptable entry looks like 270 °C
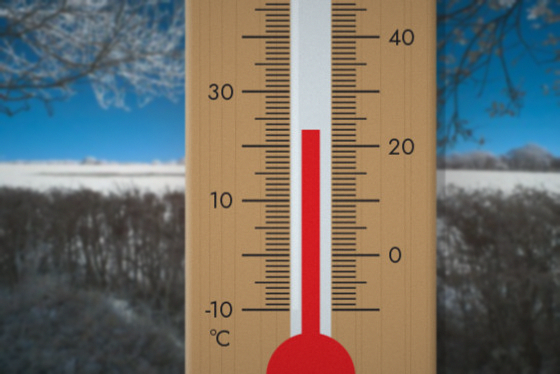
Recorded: 23 °C
